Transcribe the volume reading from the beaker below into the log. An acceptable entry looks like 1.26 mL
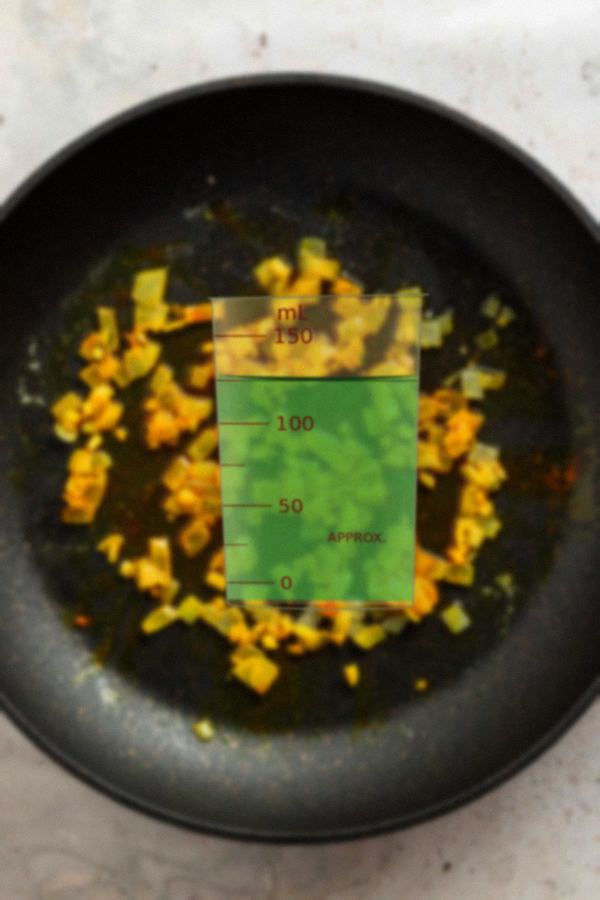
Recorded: 125 mL
